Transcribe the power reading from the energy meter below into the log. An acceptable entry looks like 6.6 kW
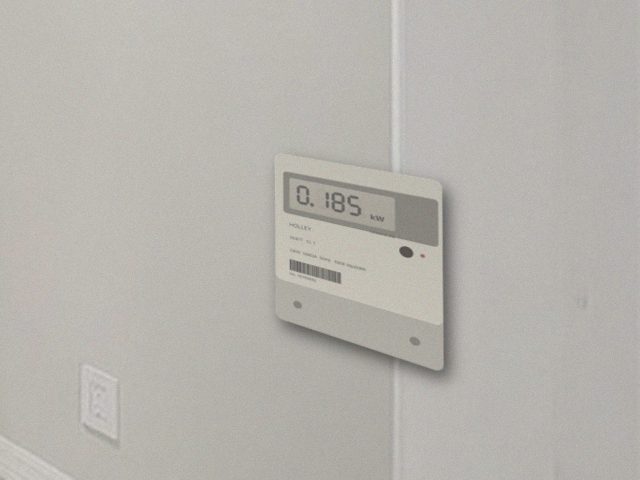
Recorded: 0.185 kW
